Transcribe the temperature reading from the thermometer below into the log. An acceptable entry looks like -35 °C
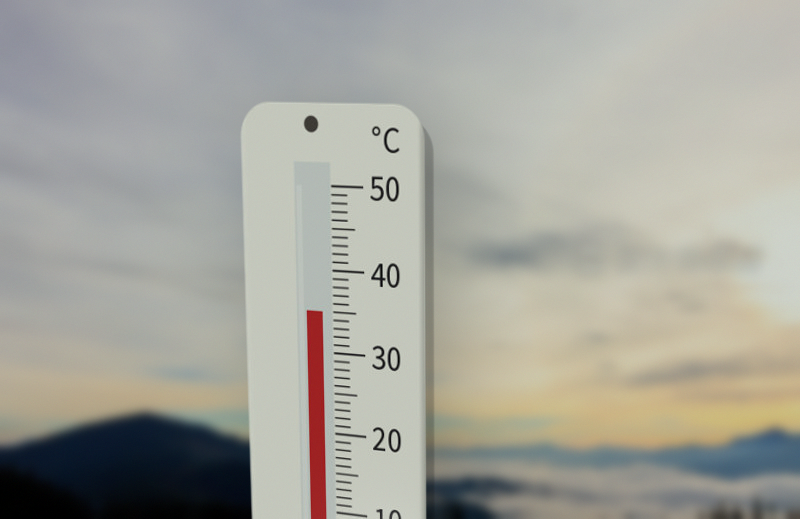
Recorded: 35 °C
